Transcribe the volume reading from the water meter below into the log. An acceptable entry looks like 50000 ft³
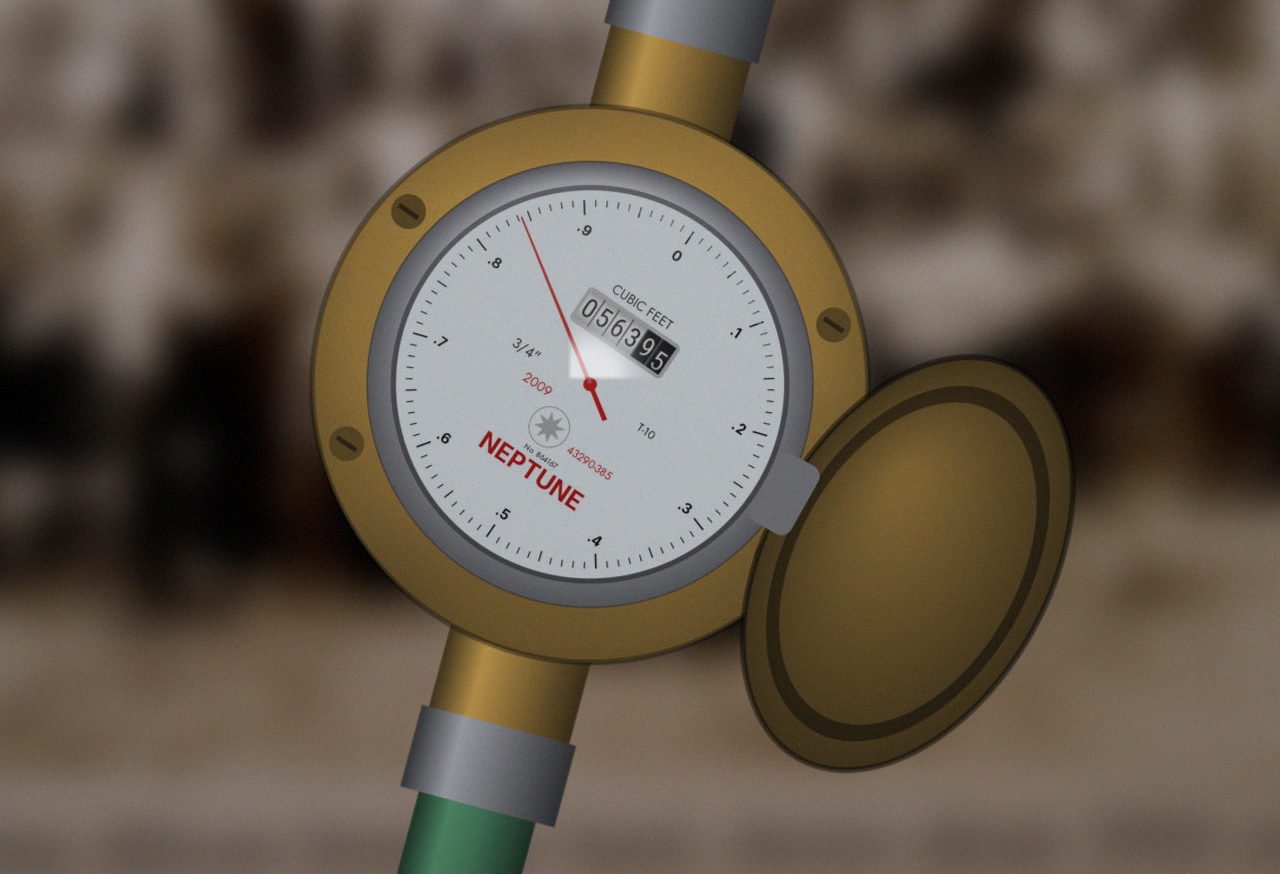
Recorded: 56394.84 ft³
